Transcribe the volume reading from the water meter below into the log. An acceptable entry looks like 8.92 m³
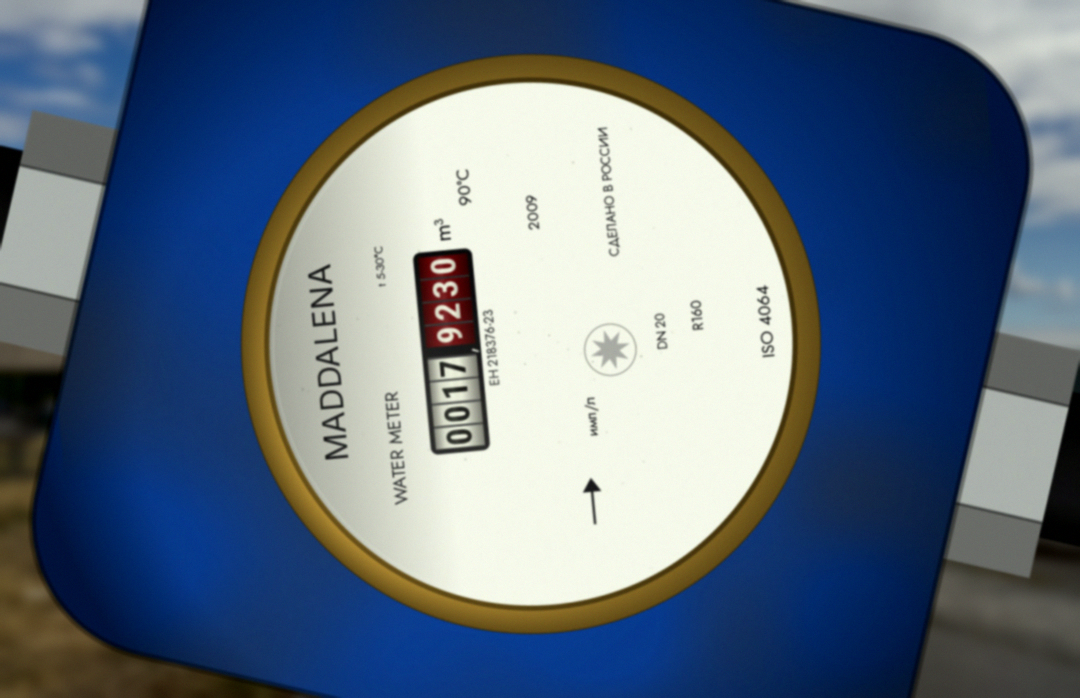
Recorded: 17.9230 m³
